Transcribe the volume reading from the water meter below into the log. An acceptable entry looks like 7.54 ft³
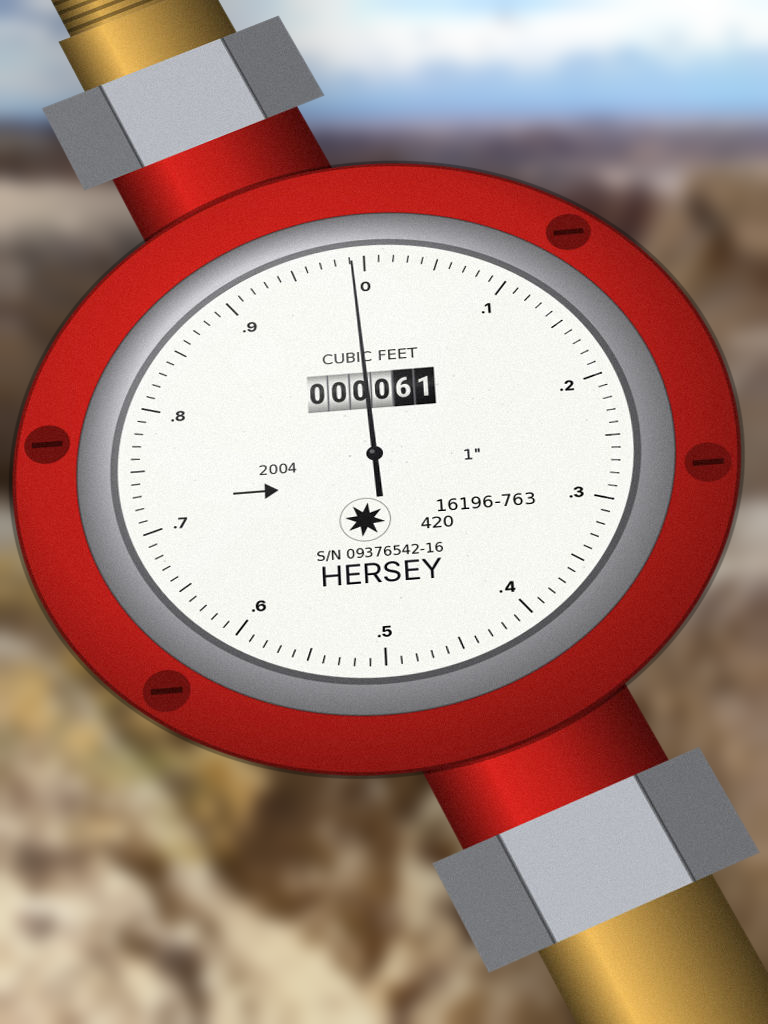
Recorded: 60.99 ft³
